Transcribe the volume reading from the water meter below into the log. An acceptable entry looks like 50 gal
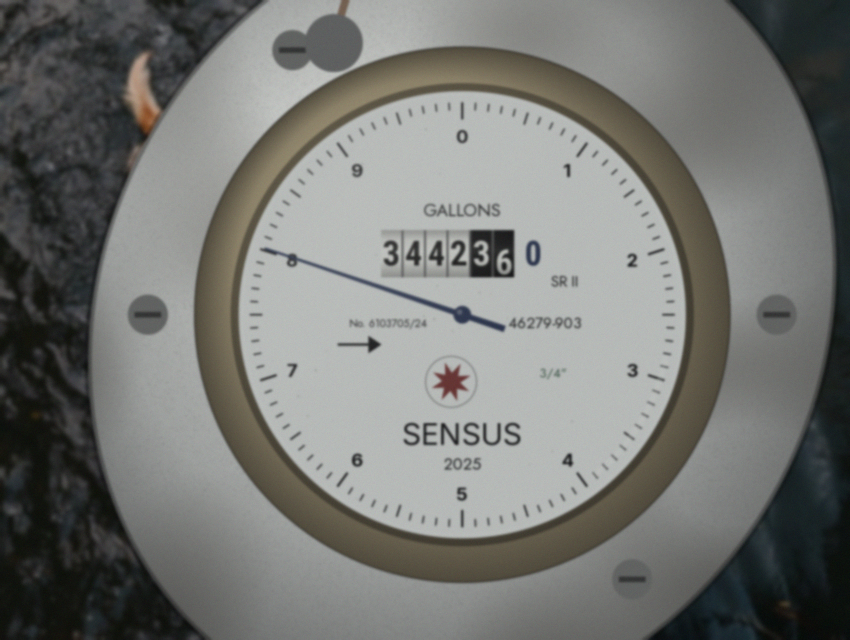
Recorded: 3442358.0 gal
